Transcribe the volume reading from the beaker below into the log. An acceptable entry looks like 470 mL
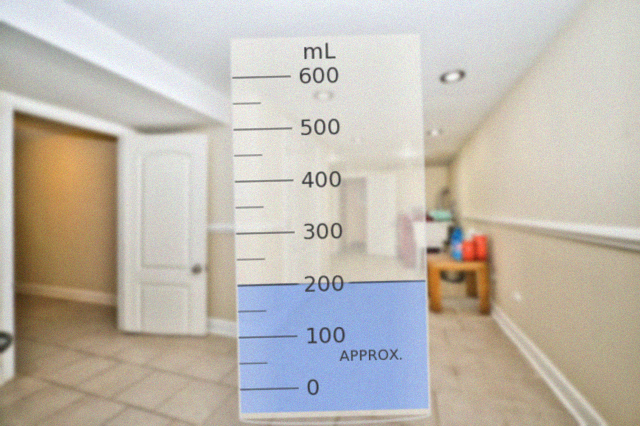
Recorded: 200 mL
